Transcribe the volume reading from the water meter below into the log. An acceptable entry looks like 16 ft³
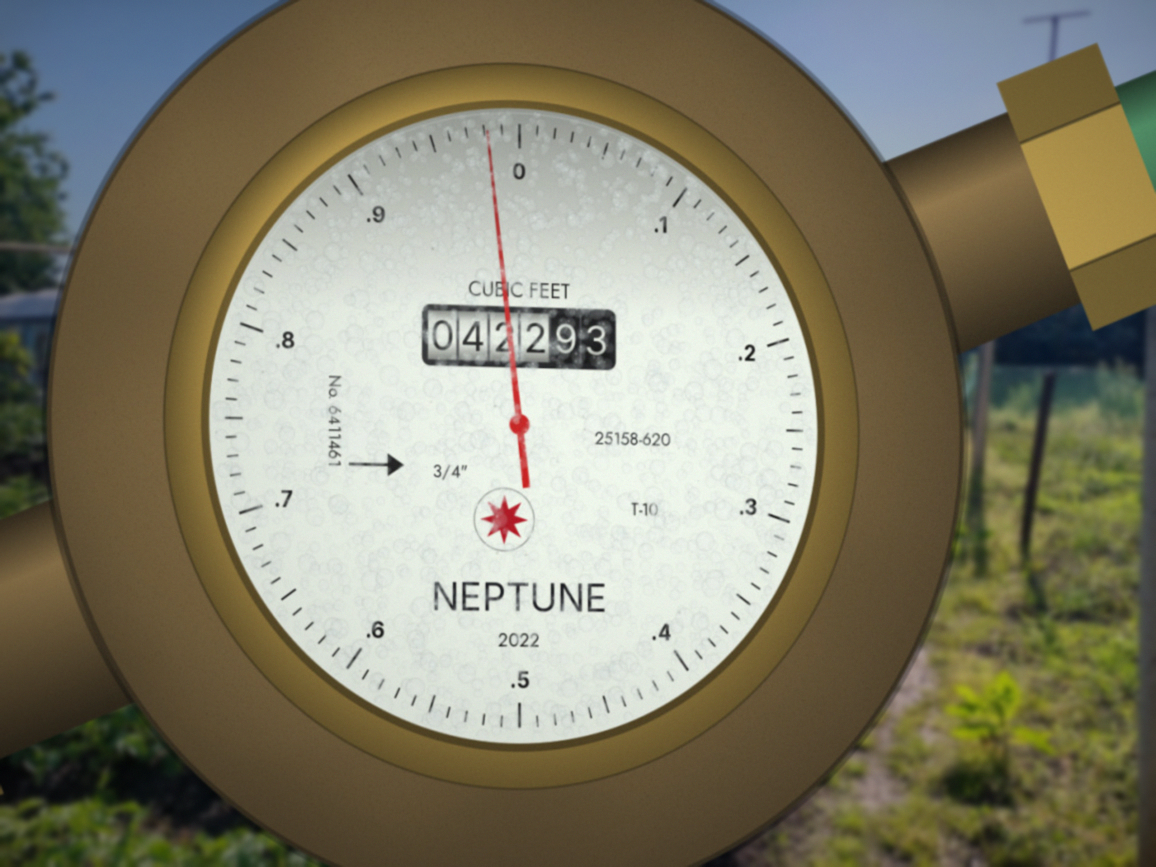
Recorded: 42292.98 ft³
